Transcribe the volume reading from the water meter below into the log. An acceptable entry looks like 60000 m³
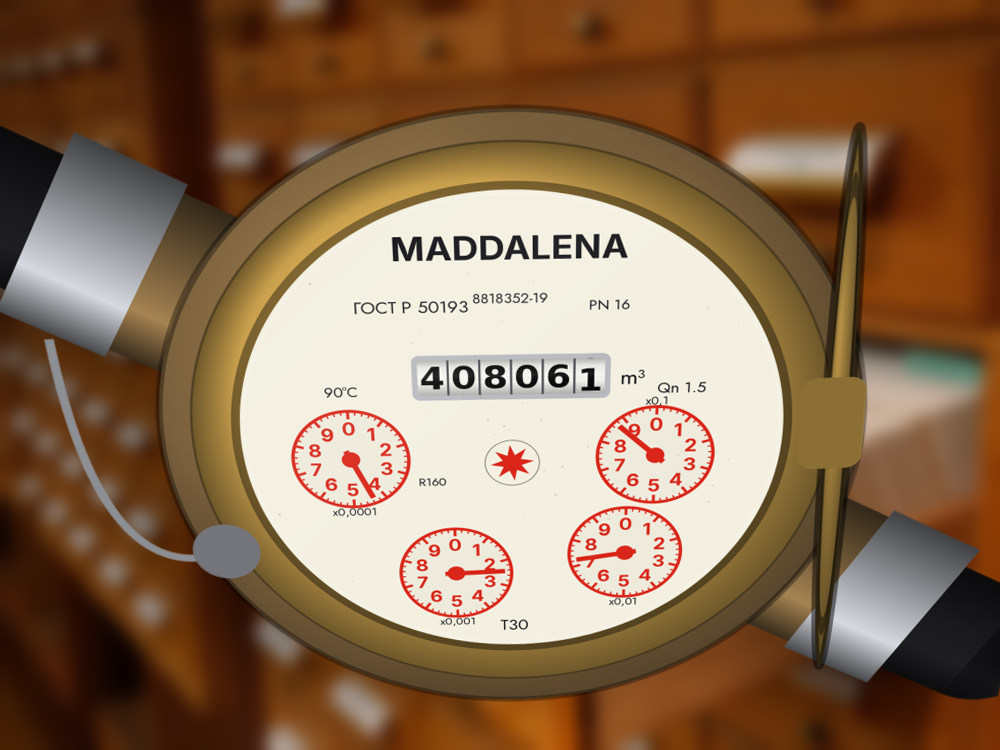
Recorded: 408060.8724 m³
